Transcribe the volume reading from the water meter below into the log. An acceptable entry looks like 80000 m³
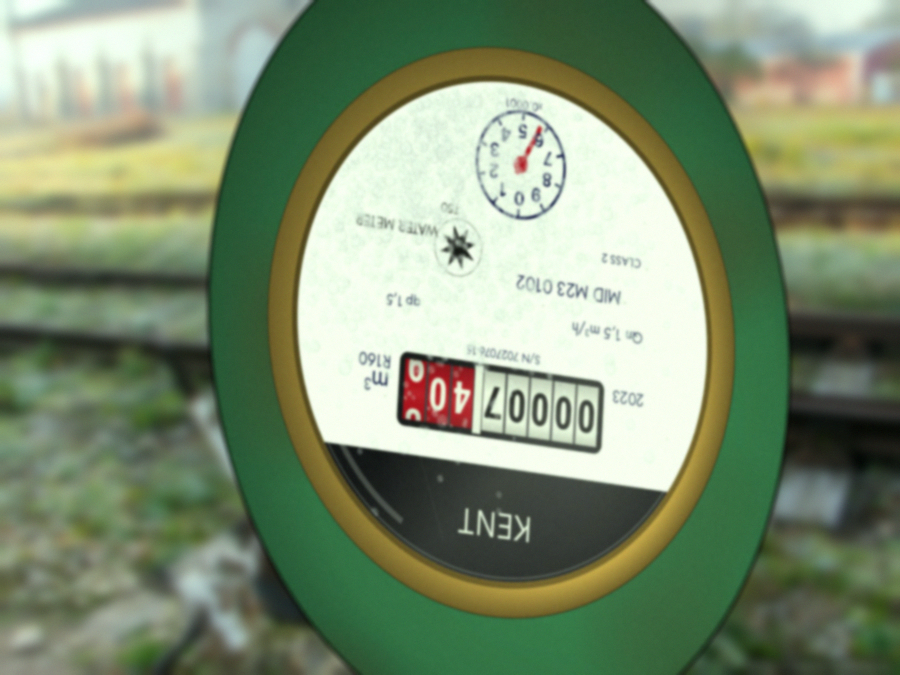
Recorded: 7.4085 m³
